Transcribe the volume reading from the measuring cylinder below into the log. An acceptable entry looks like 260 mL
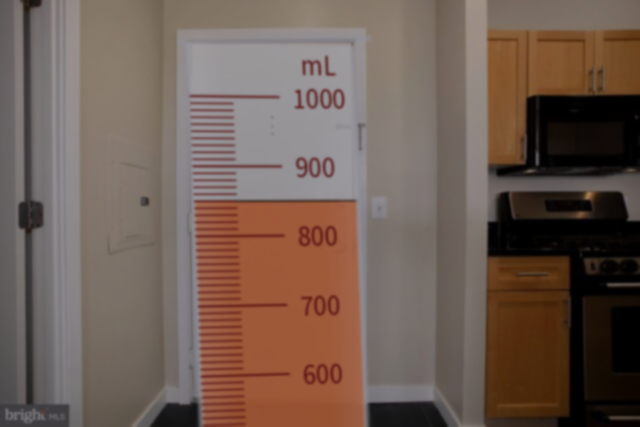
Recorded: 850 mL
